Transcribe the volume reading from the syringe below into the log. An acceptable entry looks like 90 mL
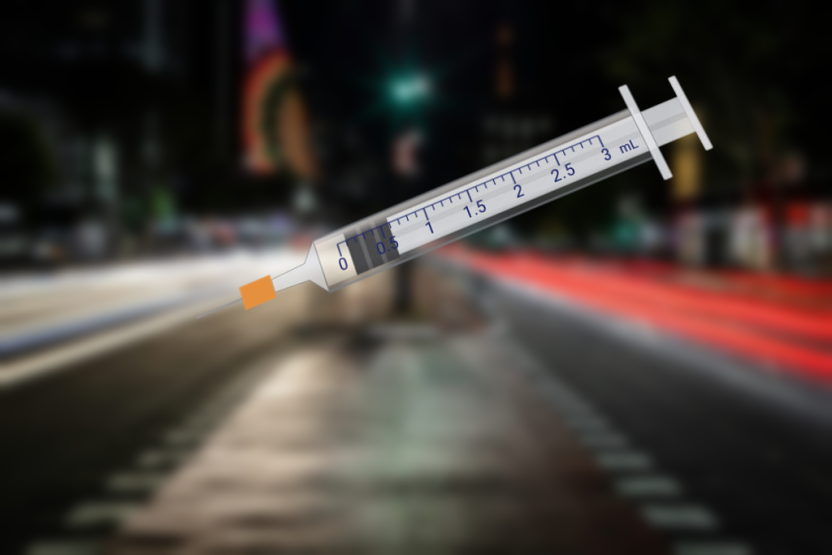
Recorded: 0.1 mL
